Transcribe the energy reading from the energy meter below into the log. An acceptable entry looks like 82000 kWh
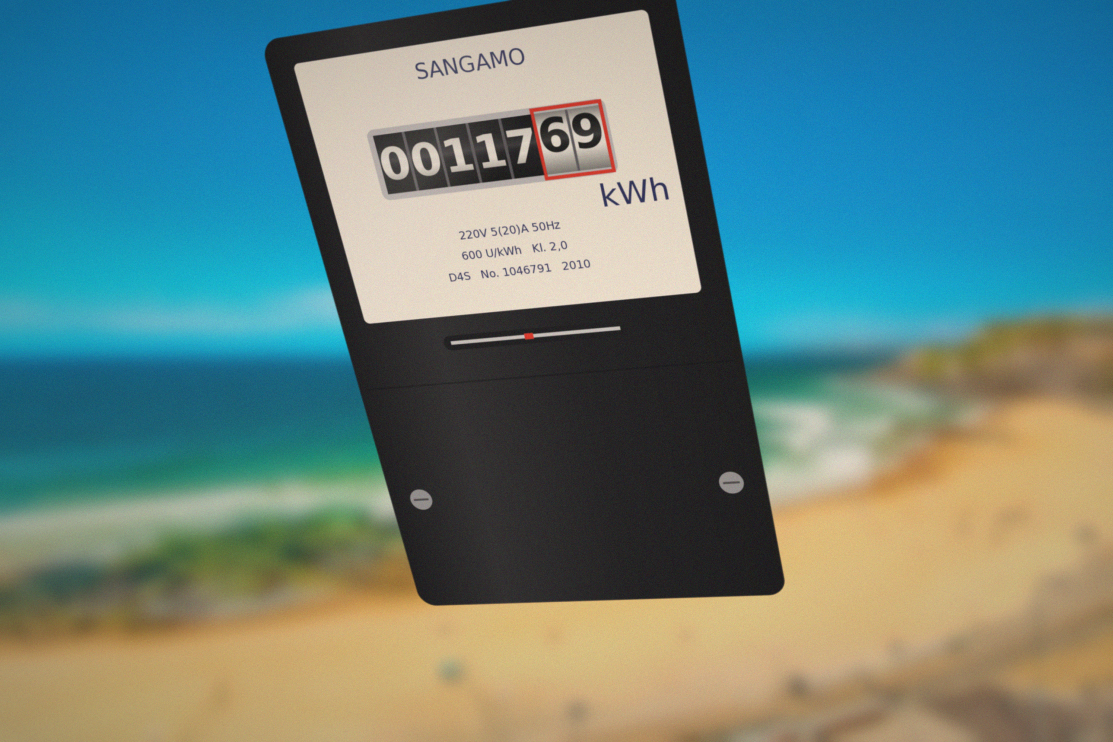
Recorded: 117.69 kWh
